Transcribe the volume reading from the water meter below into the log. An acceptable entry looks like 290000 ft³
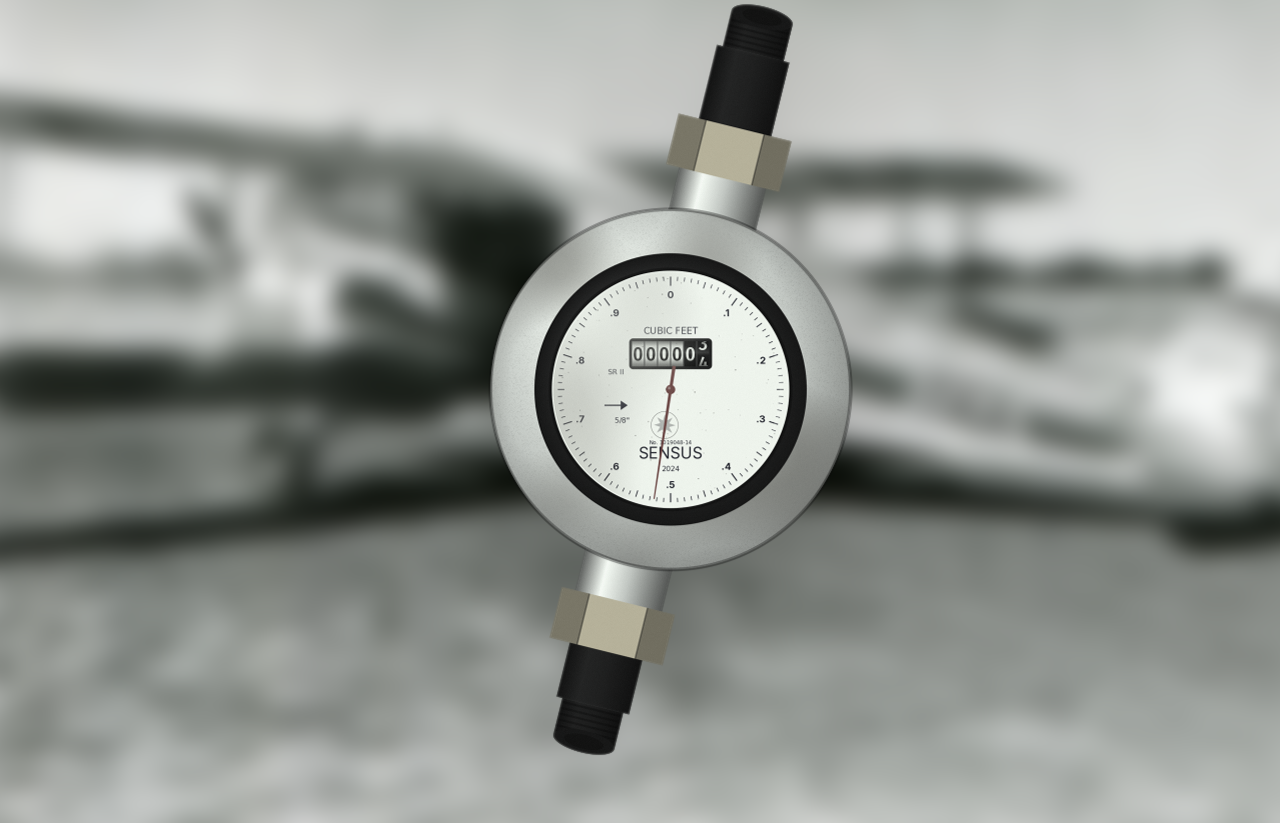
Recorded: 3.52 ft³
